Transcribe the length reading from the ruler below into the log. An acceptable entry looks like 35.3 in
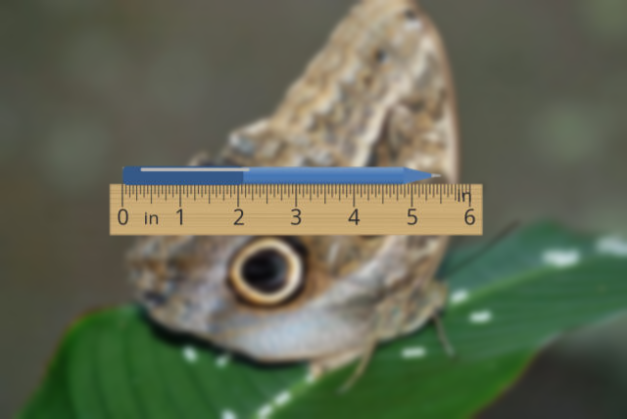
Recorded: 5.5 in
